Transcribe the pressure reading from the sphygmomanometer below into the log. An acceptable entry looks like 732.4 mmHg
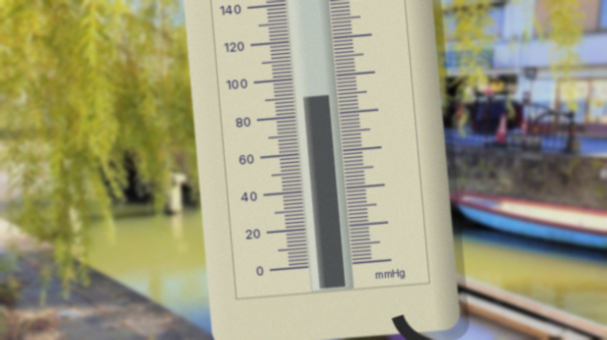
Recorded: 90 mmHg
